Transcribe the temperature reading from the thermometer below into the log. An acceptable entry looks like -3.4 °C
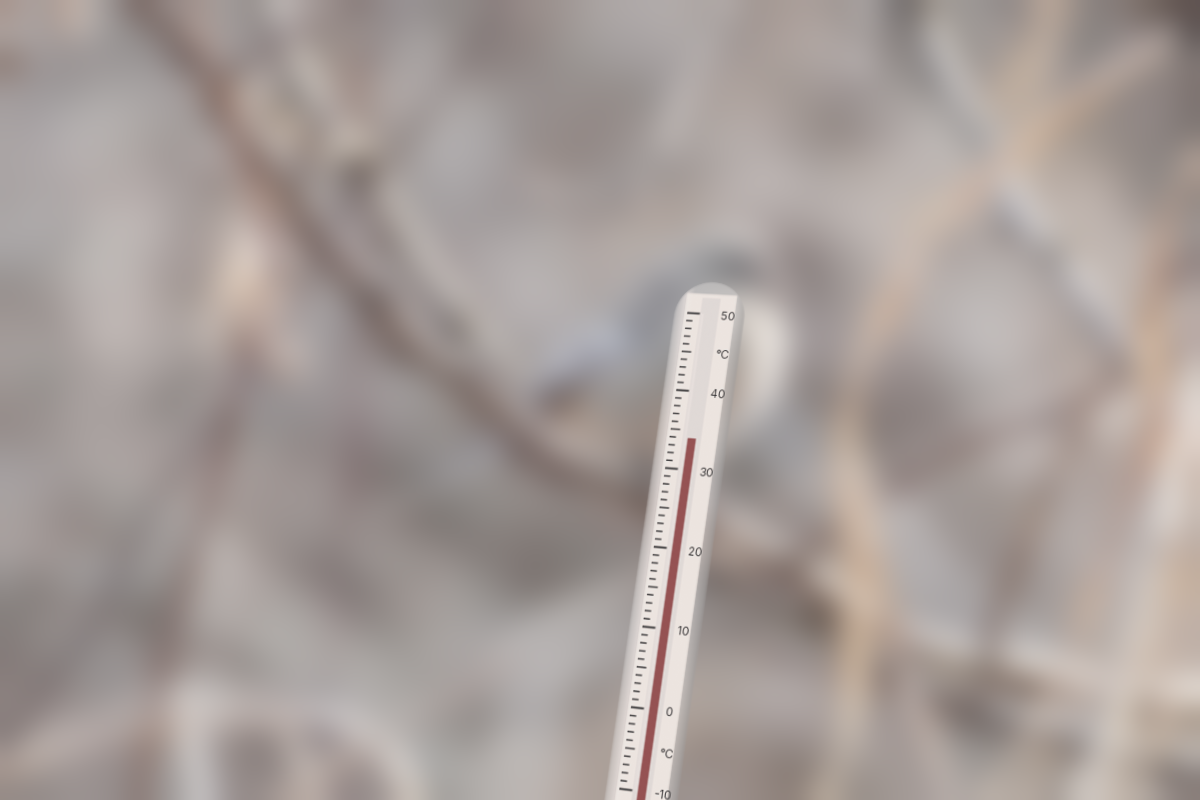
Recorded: 34 °C
